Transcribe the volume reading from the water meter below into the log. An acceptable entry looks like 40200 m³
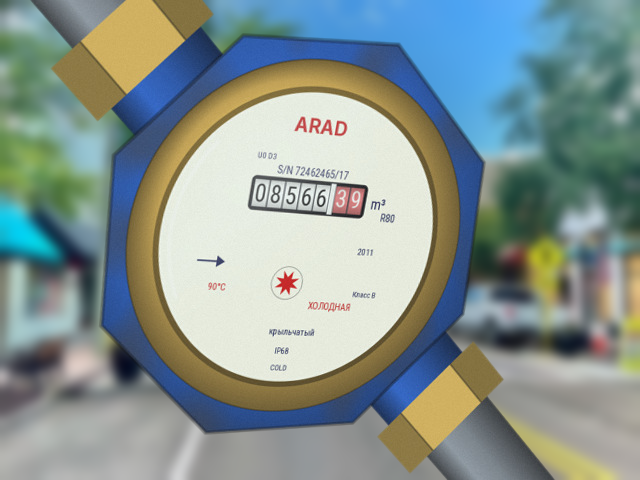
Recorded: 8566.39 m³
